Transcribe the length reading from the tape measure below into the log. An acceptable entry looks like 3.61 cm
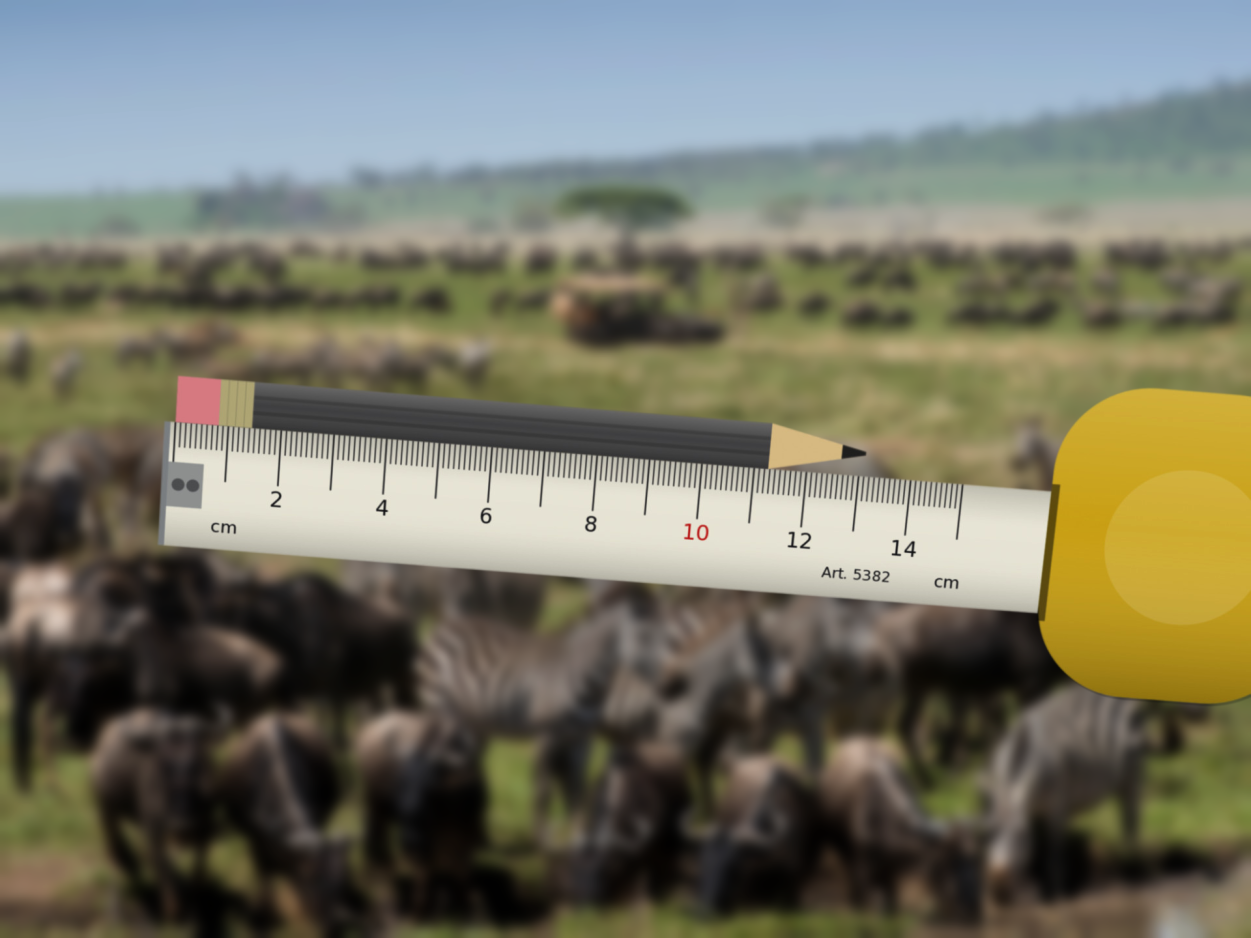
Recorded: 13.1 cm
